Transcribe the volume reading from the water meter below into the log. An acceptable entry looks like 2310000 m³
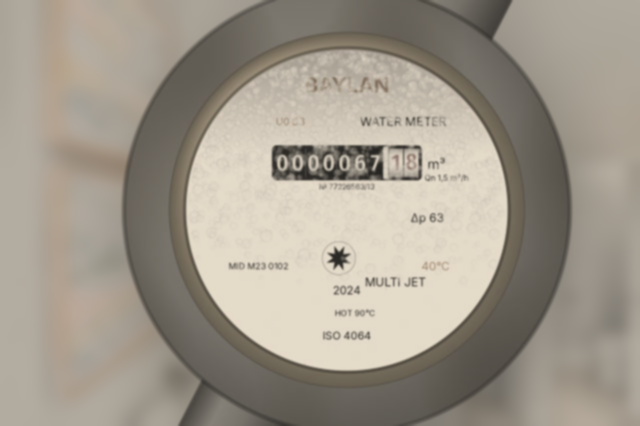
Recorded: 67.18 m³
